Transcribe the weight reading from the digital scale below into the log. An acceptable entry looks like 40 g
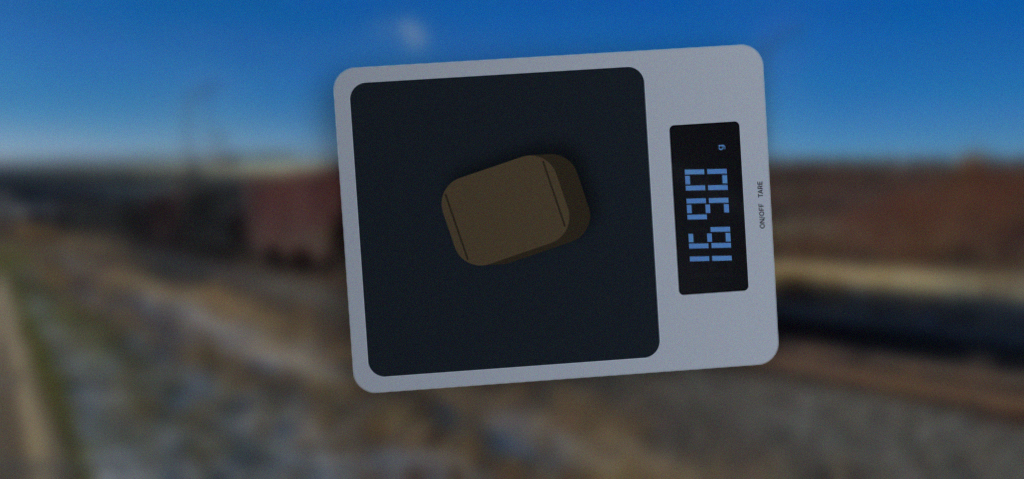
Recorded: 1690 g
